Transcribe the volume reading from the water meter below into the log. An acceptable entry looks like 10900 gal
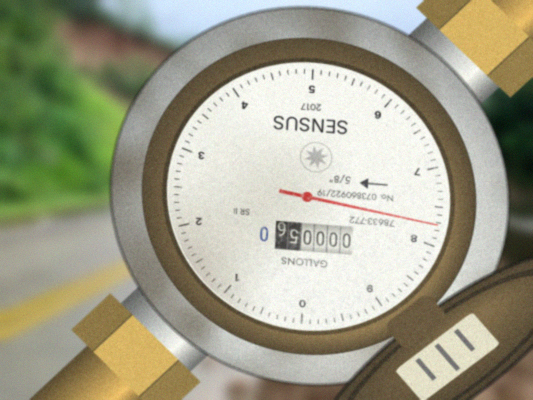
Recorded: 557.7 gal
